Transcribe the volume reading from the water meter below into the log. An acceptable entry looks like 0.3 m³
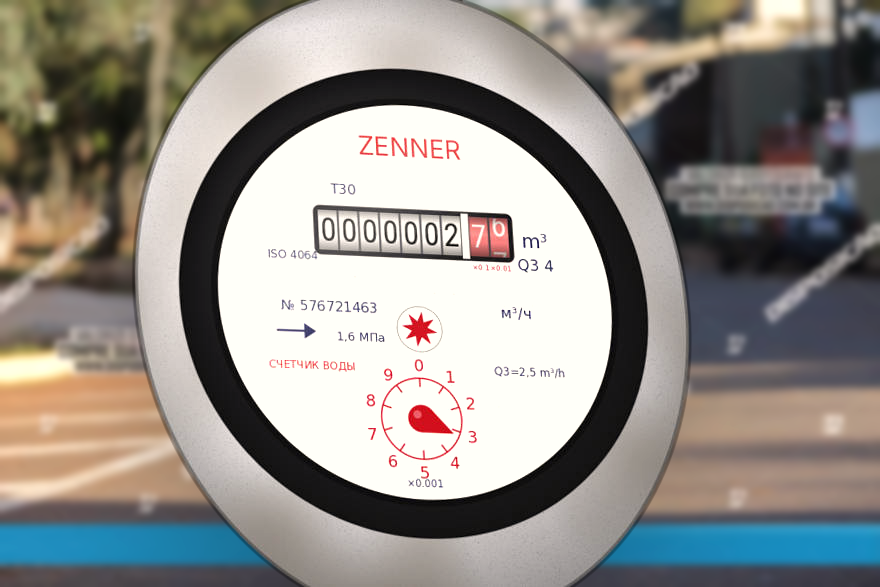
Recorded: 2.763 m³
